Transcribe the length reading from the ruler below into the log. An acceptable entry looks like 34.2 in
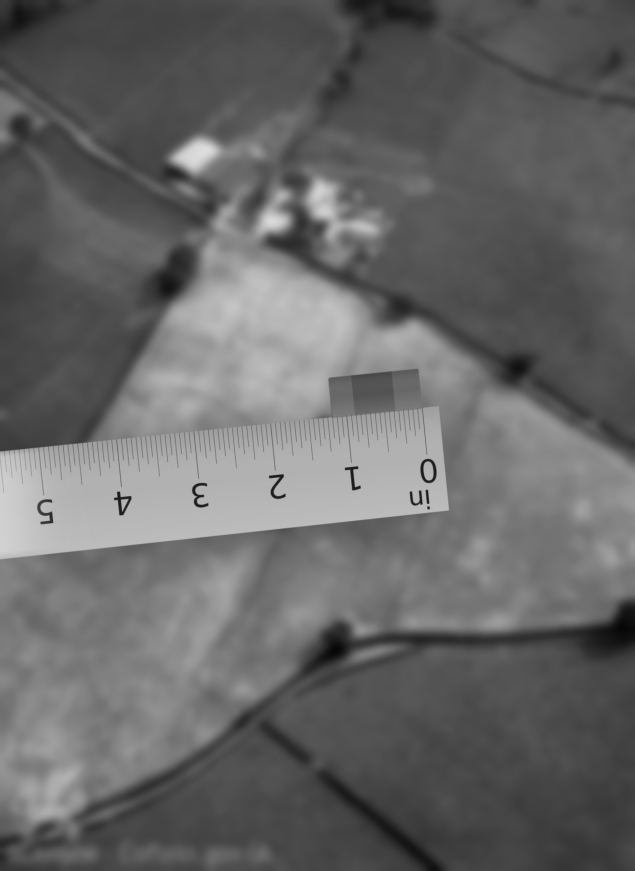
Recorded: 1.1875 in
